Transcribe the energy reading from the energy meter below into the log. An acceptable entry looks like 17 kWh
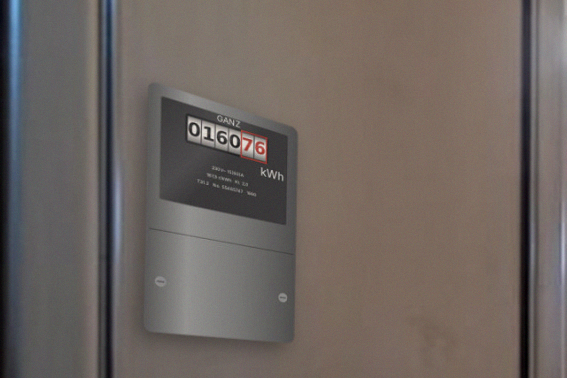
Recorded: 160.76 kWh
